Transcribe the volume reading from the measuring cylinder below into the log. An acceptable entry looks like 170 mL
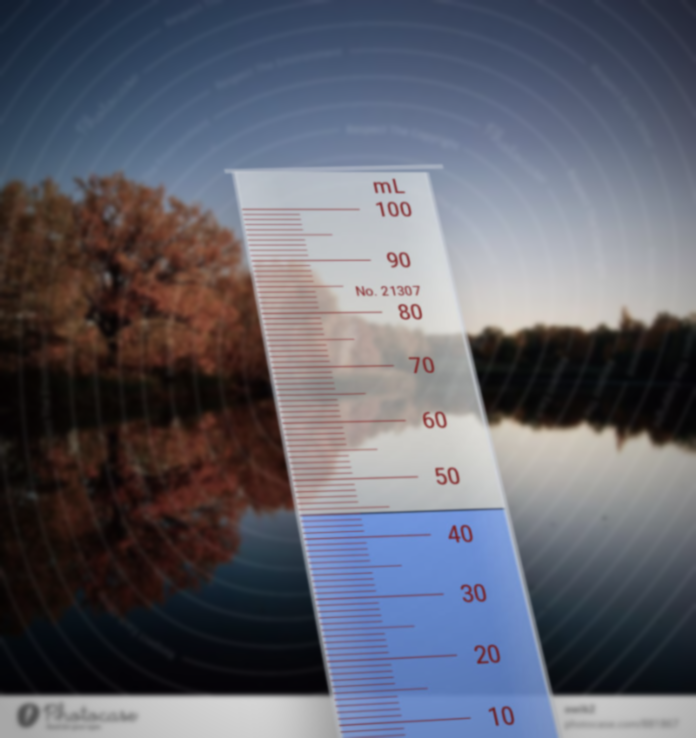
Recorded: 44 mL
